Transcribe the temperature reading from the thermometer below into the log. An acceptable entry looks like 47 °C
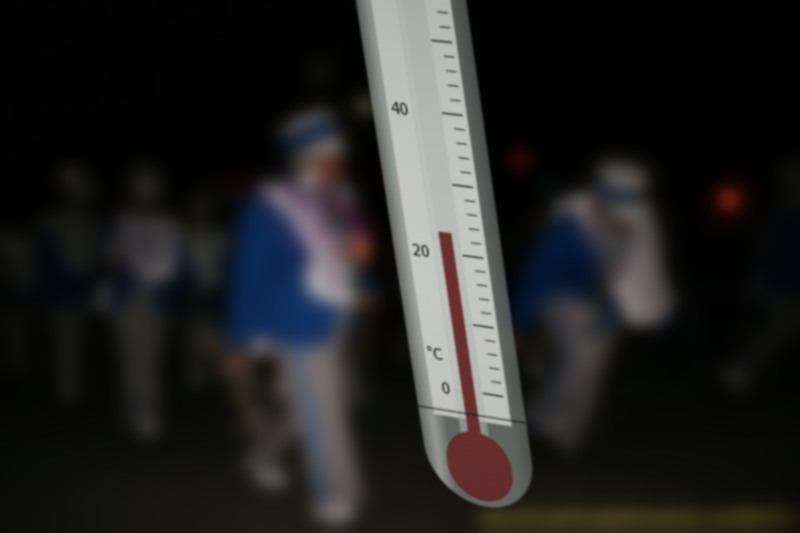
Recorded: 23 °C
